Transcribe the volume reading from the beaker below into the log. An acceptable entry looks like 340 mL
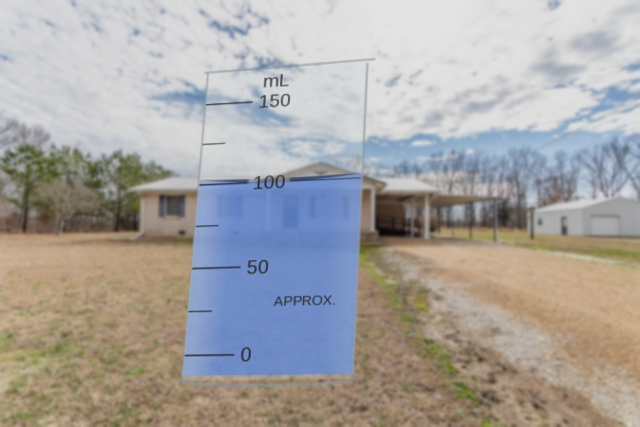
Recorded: 100 mL
